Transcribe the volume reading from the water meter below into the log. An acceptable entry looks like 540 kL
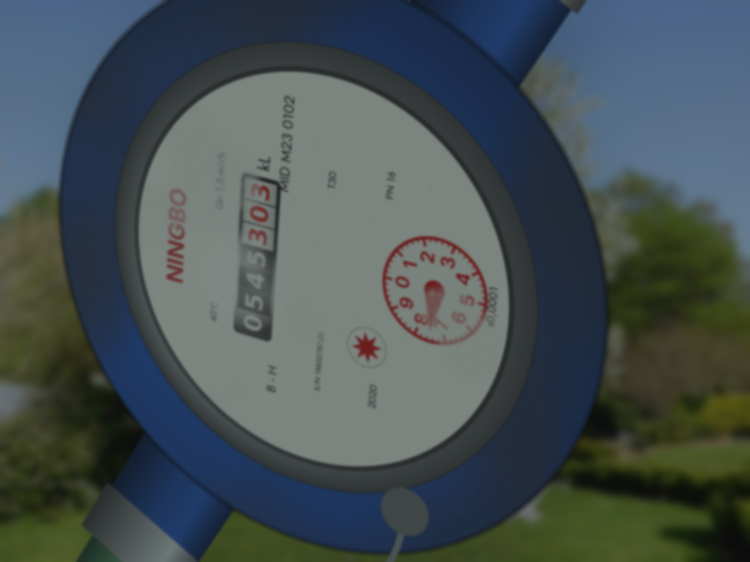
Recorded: 545.3037 kL
